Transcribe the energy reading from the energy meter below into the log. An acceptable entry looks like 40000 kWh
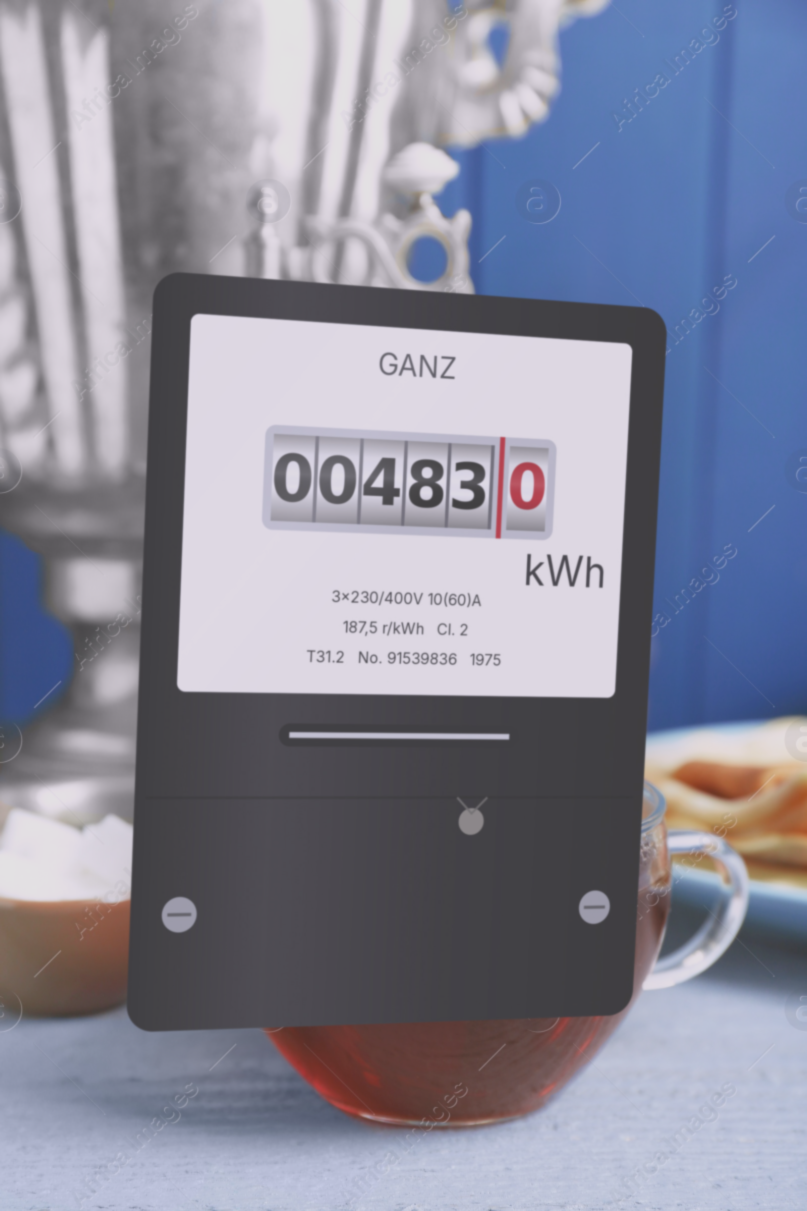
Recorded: 483.0 kWh
